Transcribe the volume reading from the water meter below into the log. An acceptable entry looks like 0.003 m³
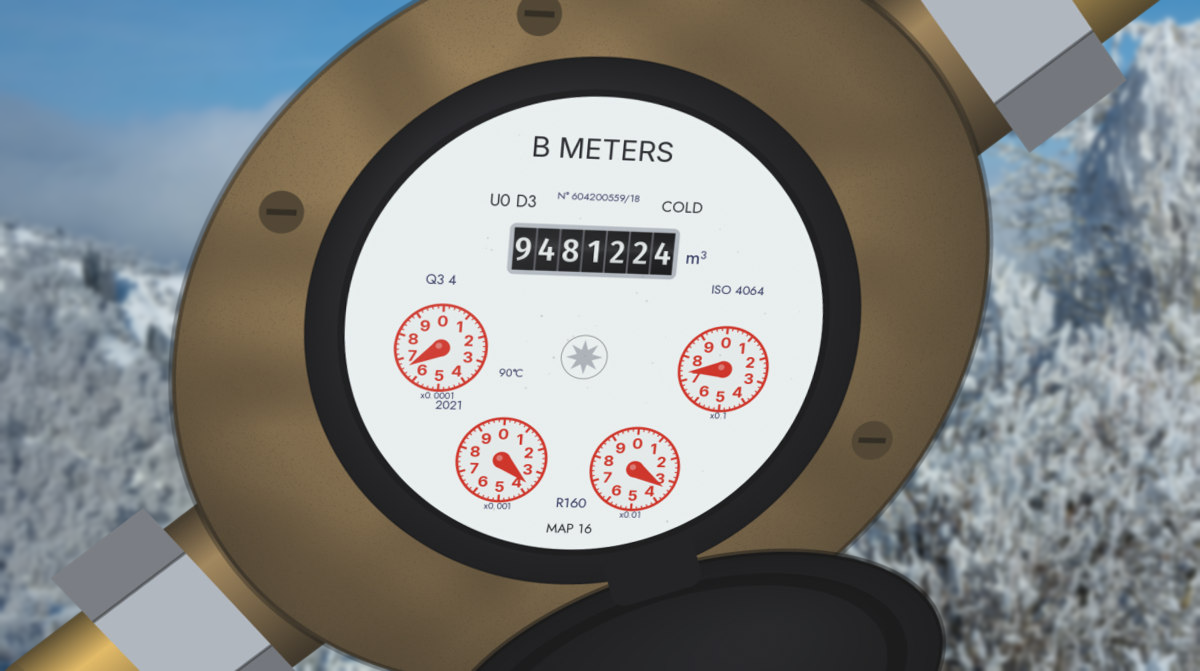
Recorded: 9481224.7336 m³
